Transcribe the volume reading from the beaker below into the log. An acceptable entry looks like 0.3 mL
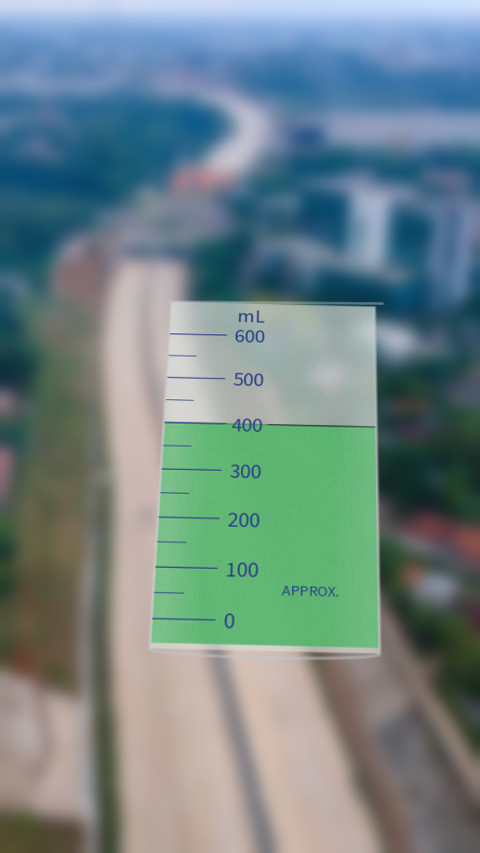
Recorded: 400 mL
